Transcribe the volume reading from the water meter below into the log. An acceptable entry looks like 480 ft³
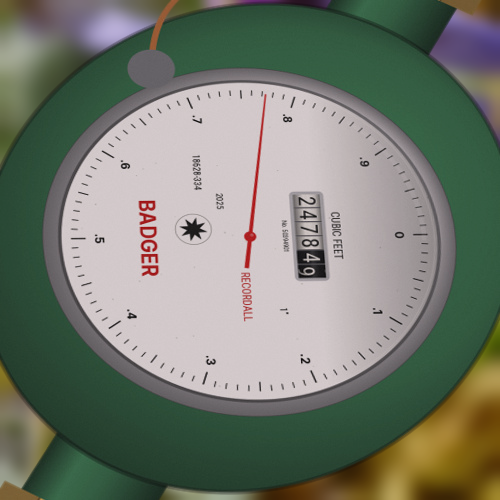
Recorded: 247848.77 ft³
